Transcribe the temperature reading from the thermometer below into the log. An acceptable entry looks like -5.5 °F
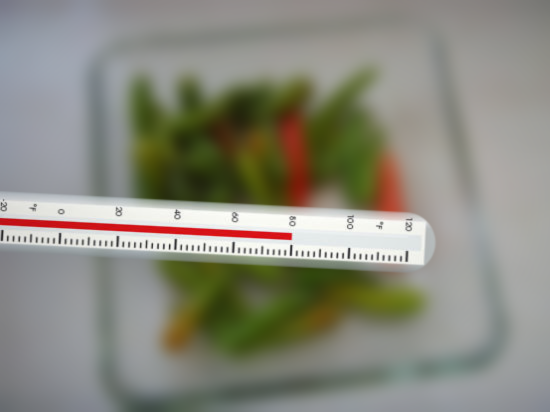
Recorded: 80 °F
